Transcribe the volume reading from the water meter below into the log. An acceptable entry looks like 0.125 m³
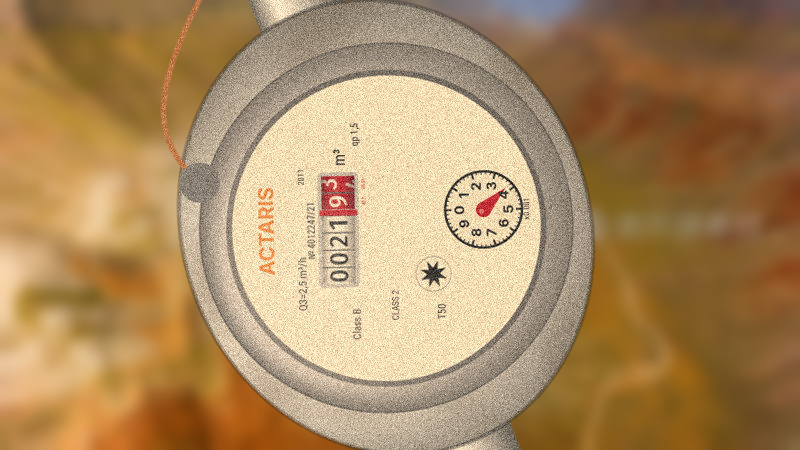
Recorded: 21.933 m³
